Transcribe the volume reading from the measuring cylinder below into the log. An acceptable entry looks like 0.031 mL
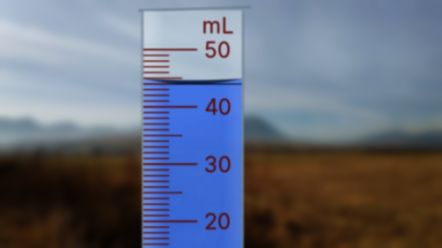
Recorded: 44 mL
